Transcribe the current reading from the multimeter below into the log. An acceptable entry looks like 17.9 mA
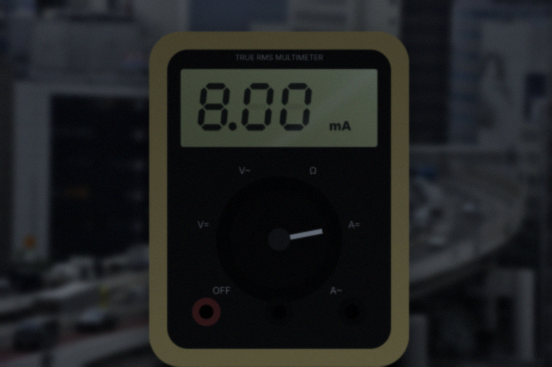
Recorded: 8.00 mA
